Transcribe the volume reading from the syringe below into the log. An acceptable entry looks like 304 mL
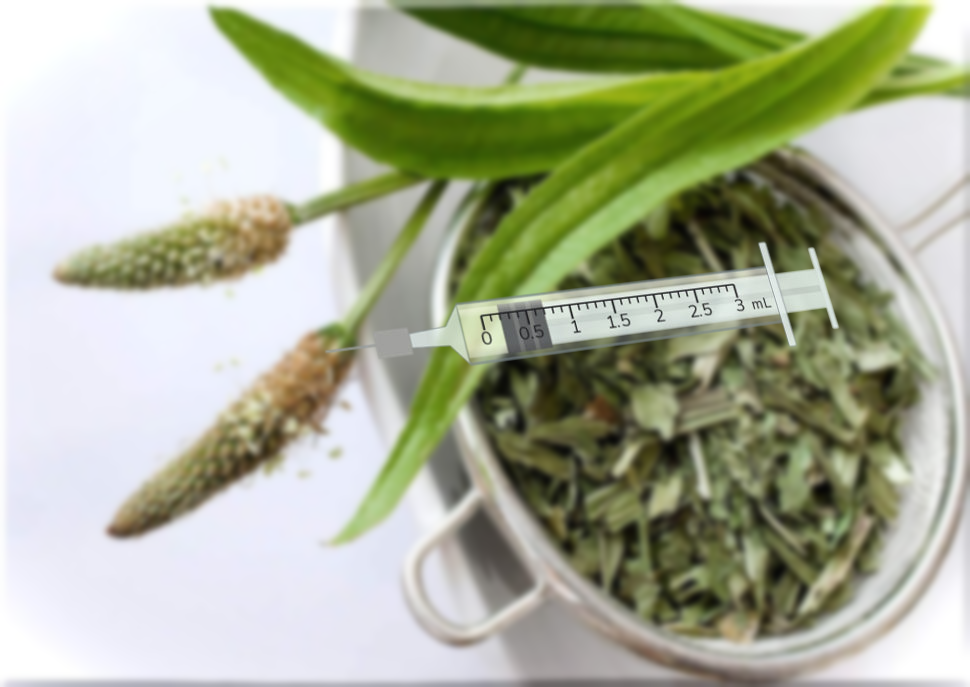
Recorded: 0.2 mL
